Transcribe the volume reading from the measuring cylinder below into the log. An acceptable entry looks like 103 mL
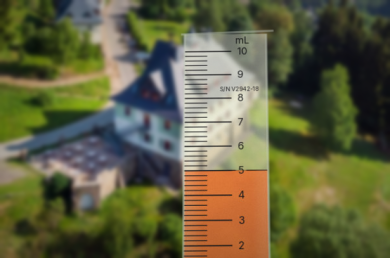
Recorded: 5 mL
